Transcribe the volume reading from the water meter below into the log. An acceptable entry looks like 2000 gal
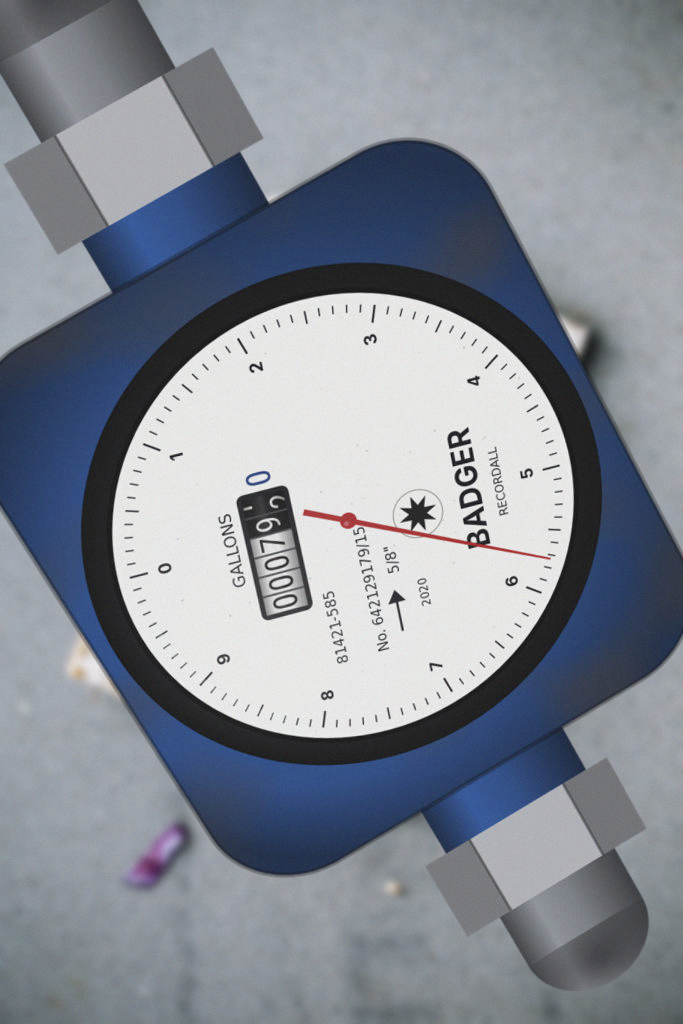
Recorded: 7915.7 gal
